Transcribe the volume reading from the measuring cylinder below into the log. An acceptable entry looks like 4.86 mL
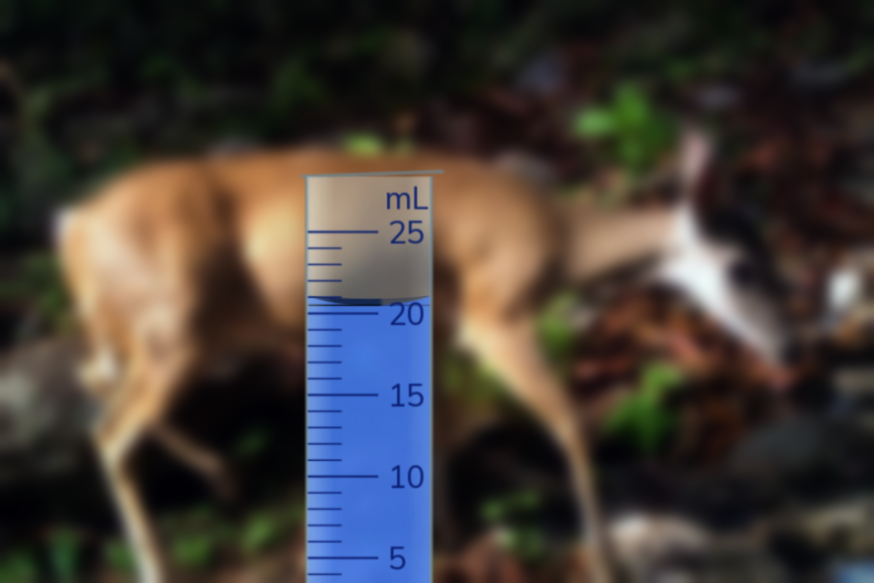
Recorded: 20.5 mL
